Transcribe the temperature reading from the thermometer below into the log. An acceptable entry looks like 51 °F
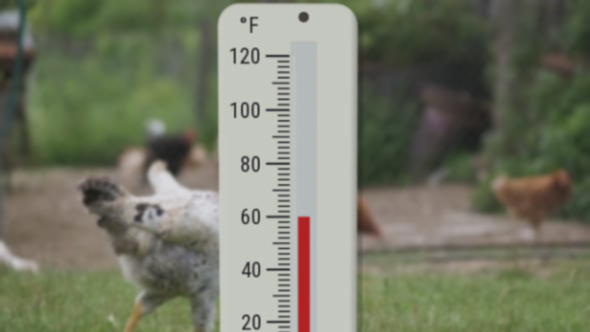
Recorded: 60 °F
